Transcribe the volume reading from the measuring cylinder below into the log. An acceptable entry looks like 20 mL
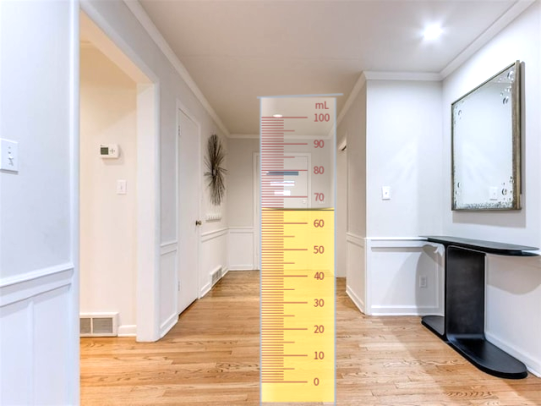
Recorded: 65 mL
